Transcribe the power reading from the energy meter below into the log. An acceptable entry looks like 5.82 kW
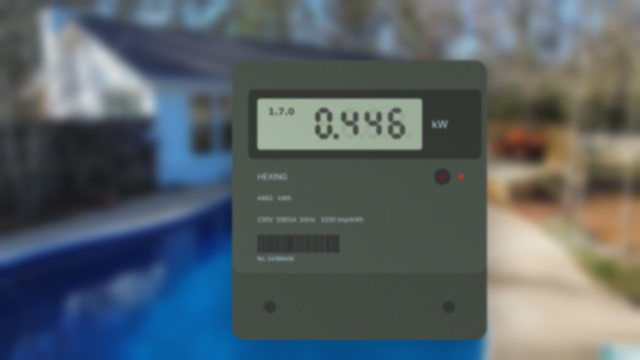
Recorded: 0.446 kW
